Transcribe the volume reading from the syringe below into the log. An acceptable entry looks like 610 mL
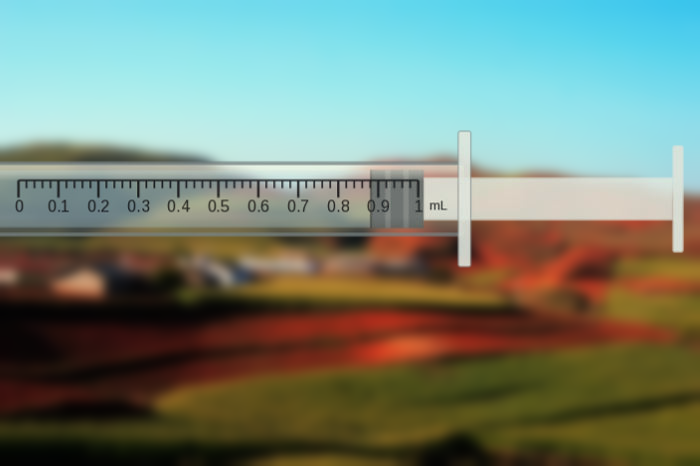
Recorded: 0.88 mL
